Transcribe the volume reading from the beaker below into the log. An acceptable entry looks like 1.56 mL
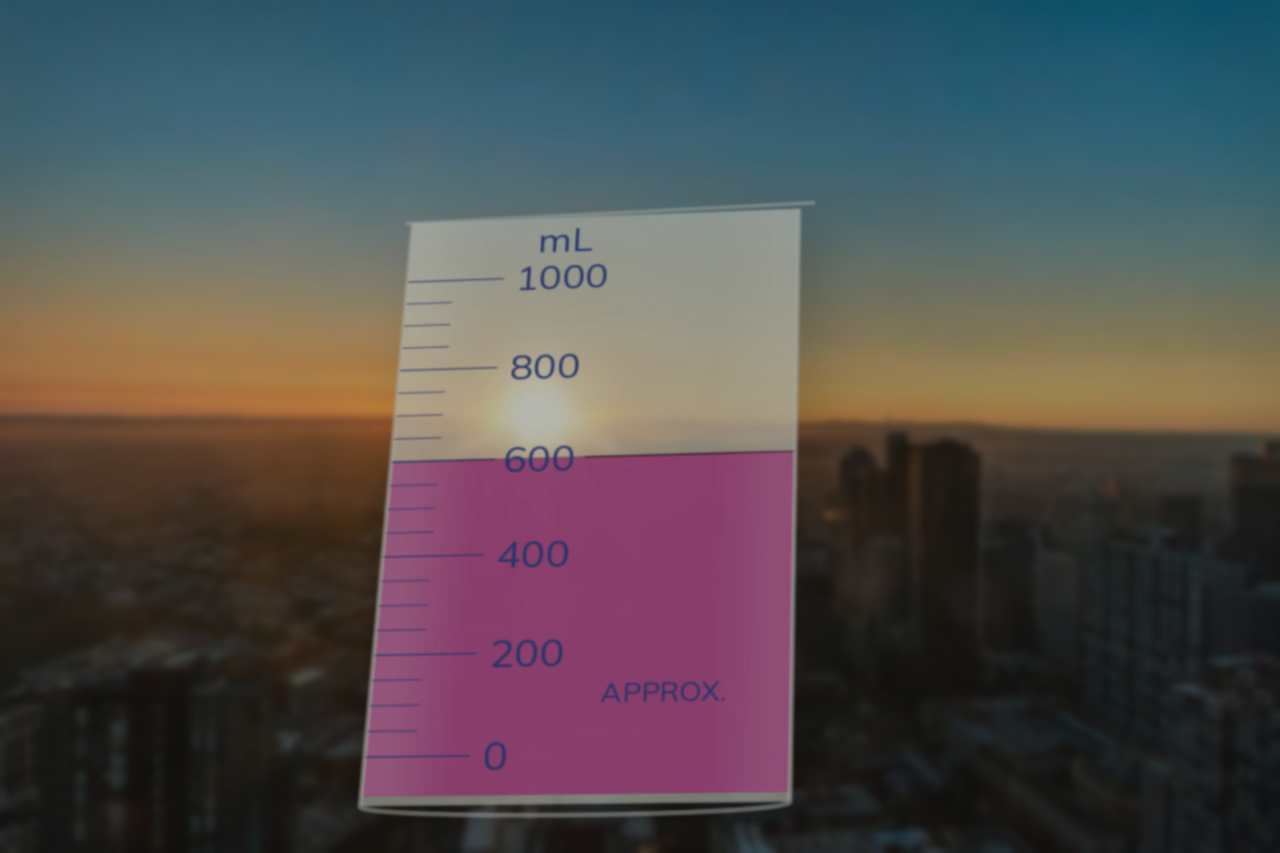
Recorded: 600 mL
